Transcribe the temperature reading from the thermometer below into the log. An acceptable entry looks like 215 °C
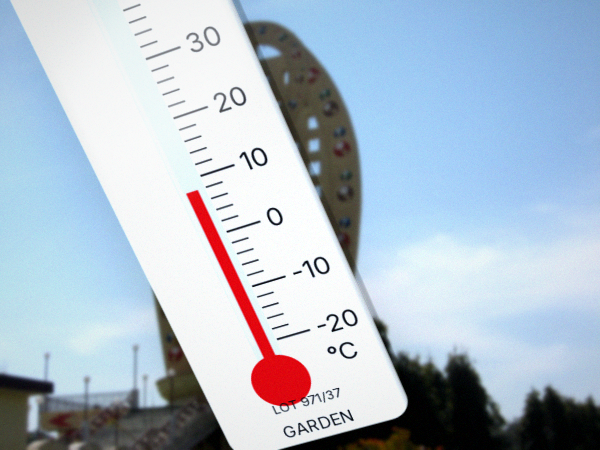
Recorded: 8 °C
